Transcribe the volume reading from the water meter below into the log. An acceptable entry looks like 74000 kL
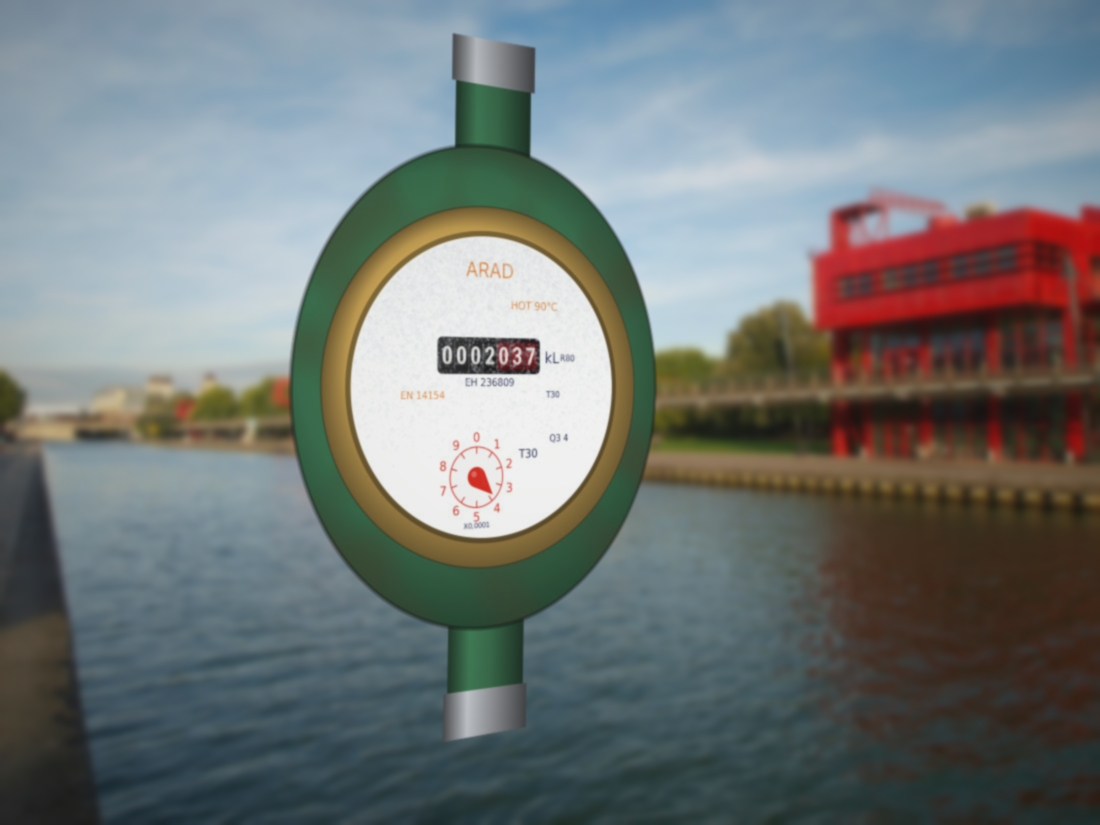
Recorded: 2.0373 kL
